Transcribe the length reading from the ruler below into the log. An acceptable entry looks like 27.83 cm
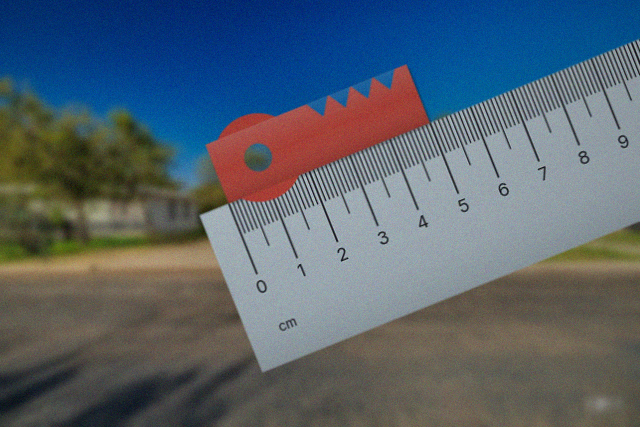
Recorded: 5 cm
